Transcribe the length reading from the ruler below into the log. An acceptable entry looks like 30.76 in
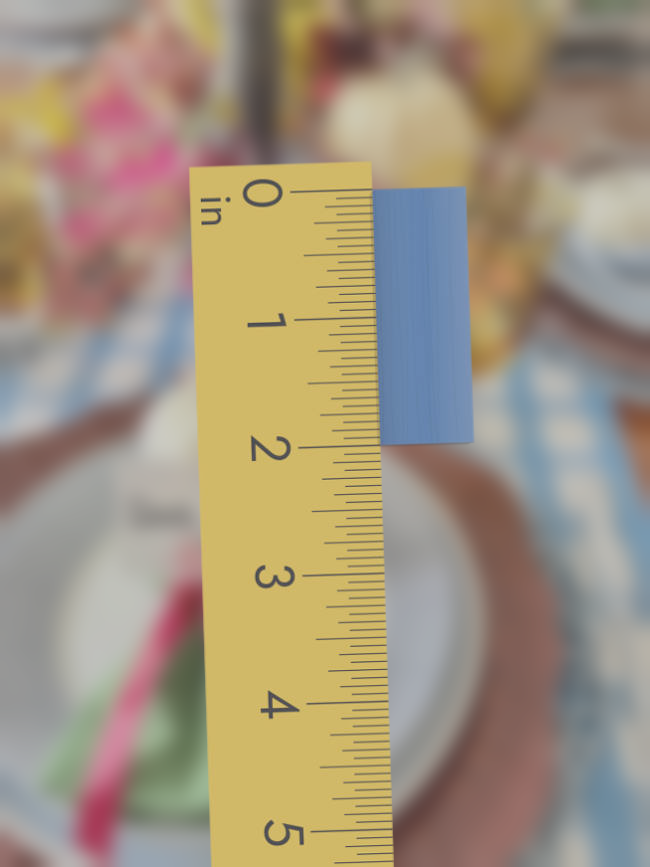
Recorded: 2 in
